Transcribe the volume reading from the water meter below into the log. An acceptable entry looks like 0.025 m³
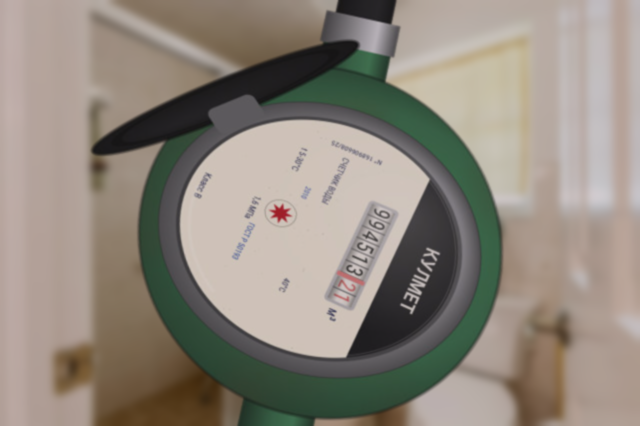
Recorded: 994513.21 m³
